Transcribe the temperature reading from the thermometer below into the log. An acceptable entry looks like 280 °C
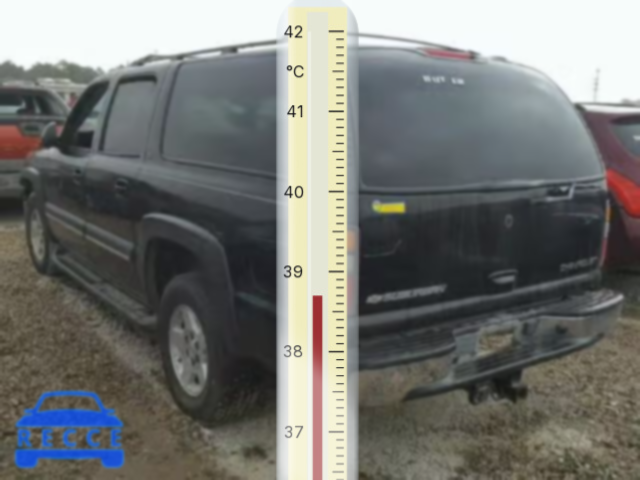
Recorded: 38.7 °C
